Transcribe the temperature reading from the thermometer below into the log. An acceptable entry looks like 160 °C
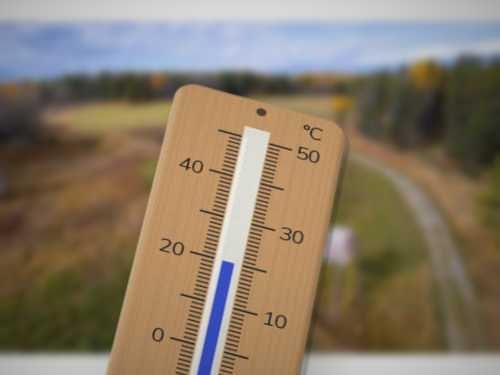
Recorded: 20 °C
